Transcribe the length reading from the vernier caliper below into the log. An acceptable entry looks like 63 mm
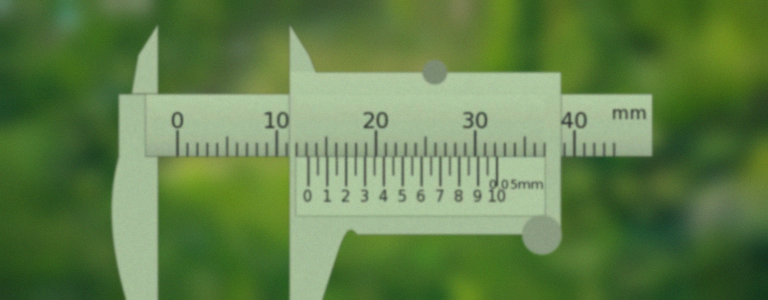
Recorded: 13.2 mm
